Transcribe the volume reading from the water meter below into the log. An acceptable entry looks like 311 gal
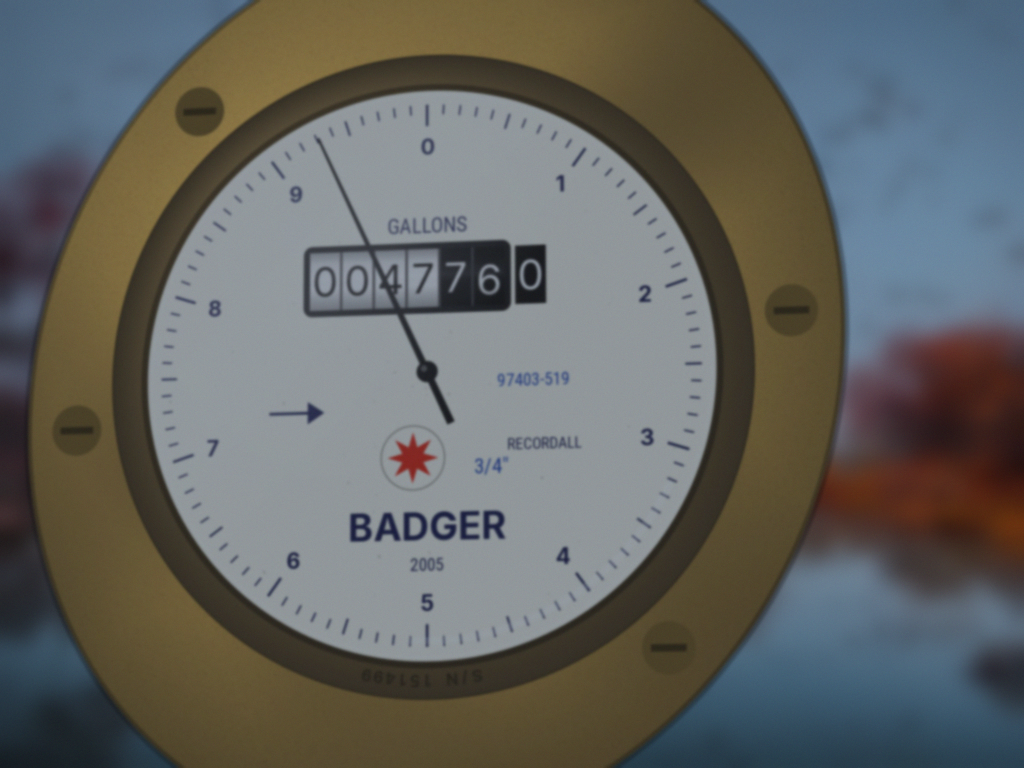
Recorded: 47759.3 gal
